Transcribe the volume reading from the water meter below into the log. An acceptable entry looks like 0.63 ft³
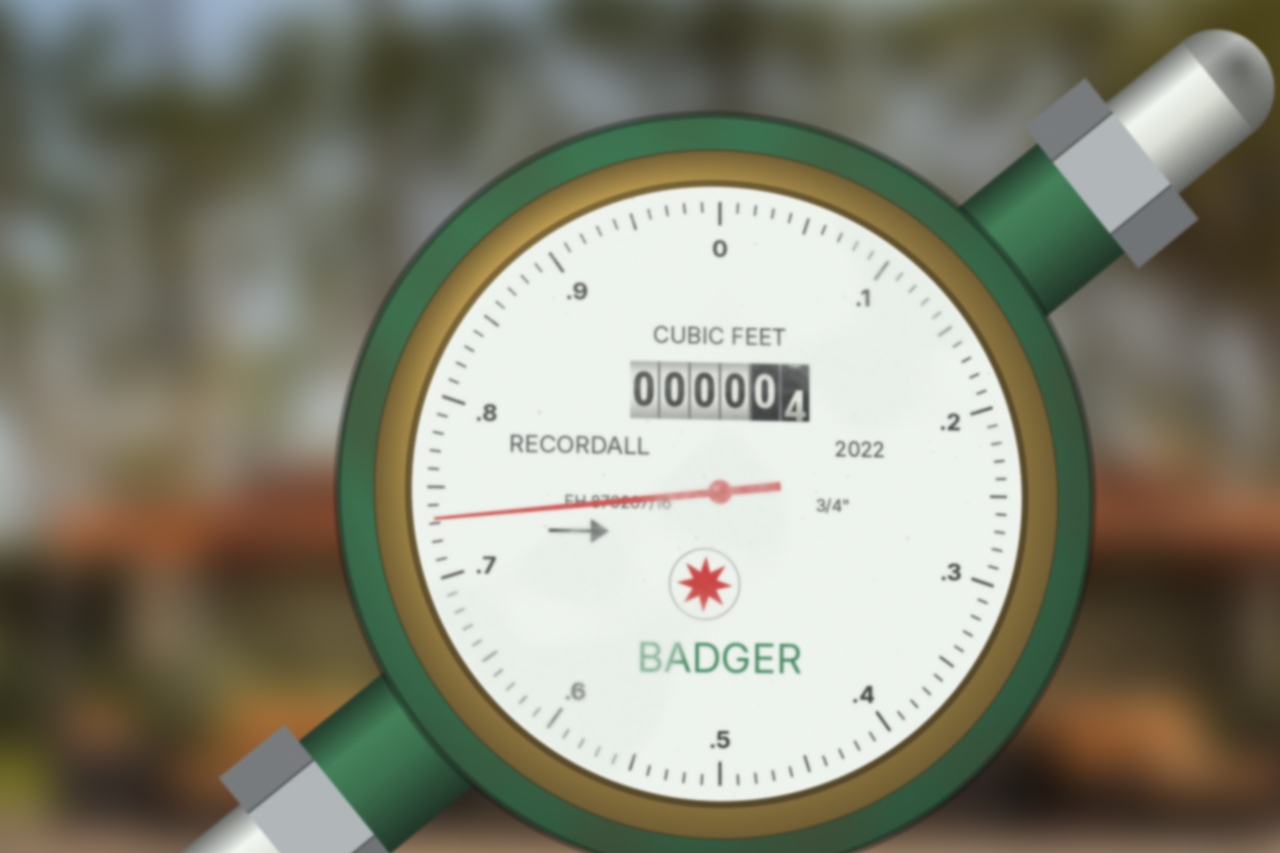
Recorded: 3.73 ft³
